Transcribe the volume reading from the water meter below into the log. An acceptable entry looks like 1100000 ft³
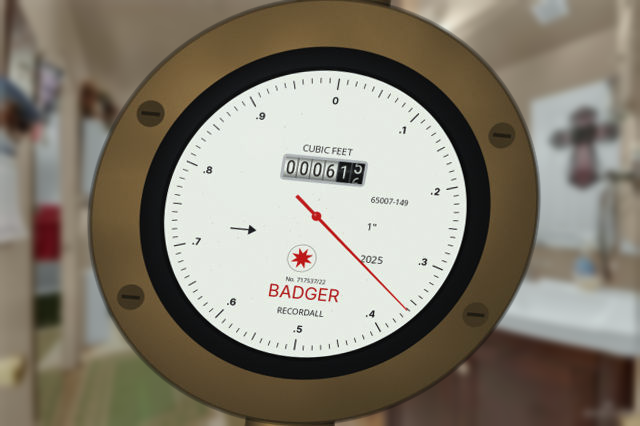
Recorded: 615.36 ft³
